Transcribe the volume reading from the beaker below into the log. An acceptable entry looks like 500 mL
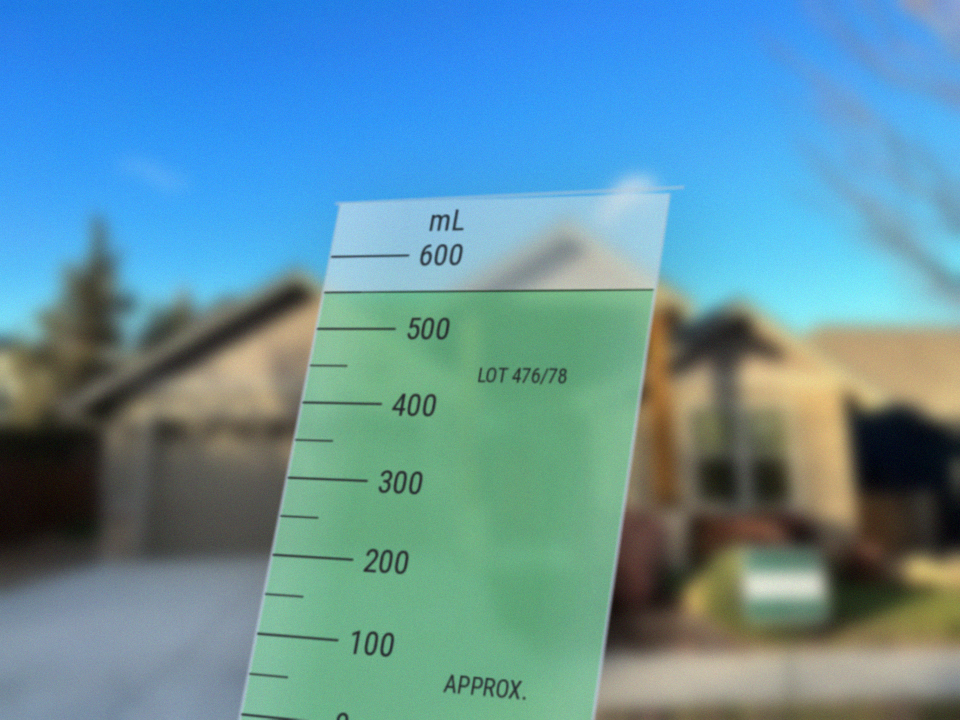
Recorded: 550 mL
